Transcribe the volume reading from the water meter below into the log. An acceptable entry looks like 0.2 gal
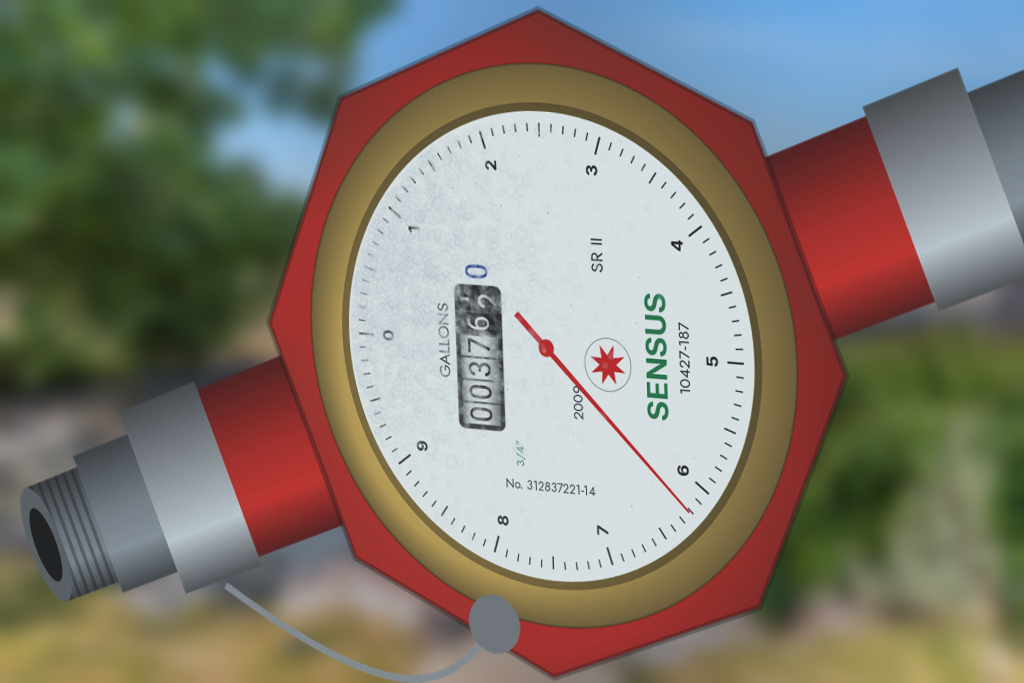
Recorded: 37616.2 gal
